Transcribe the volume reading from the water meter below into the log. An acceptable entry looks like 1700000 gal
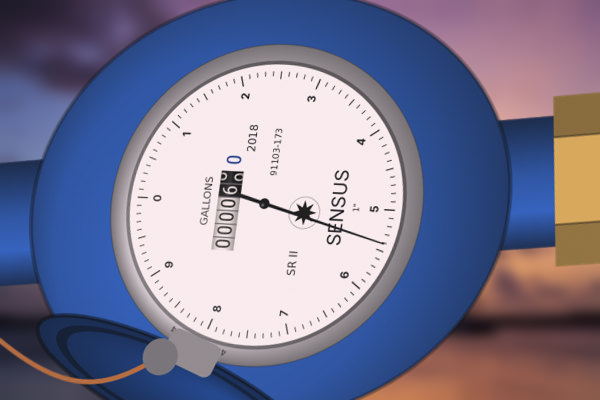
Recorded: 685.4 gal
